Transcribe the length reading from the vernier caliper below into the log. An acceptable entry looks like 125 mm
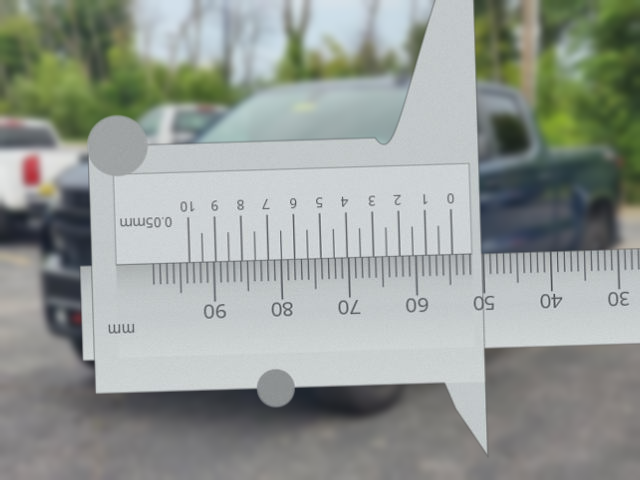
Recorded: 54.6 mm
